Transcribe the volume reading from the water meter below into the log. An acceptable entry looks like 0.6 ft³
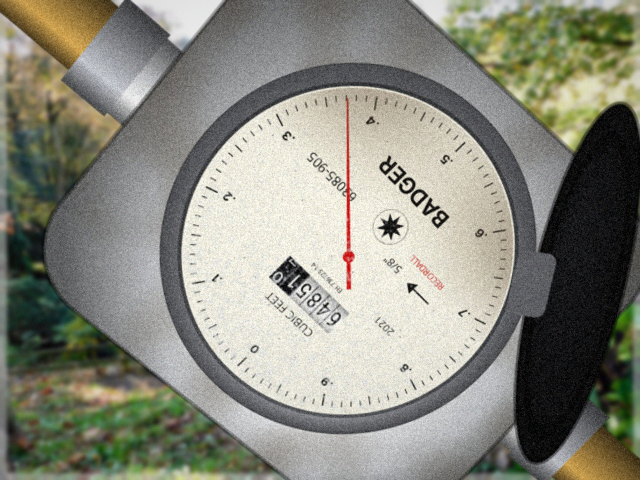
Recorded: 648516.37 ft³
